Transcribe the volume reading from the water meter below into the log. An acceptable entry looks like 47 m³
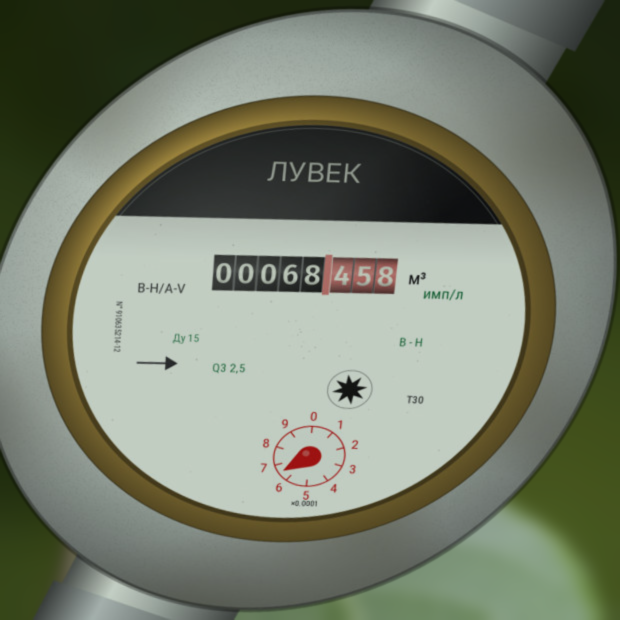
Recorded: 68.4586 m³
